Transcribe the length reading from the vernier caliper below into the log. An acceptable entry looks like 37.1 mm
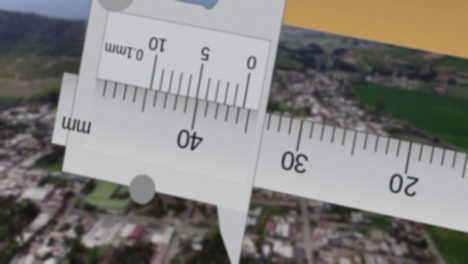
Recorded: 35.6 mm
